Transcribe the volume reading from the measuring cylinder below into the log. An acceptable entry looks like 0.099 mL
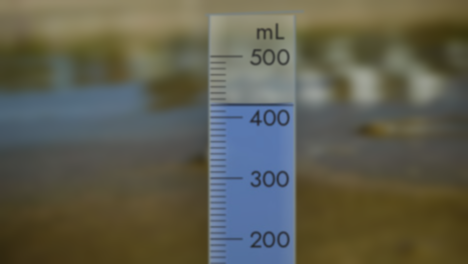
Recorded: 420 mL
